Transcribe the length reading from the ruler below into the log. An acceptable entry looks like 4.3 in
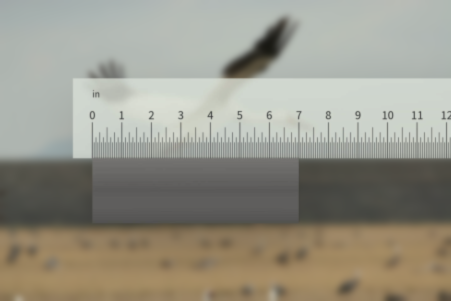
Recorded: 7 in
